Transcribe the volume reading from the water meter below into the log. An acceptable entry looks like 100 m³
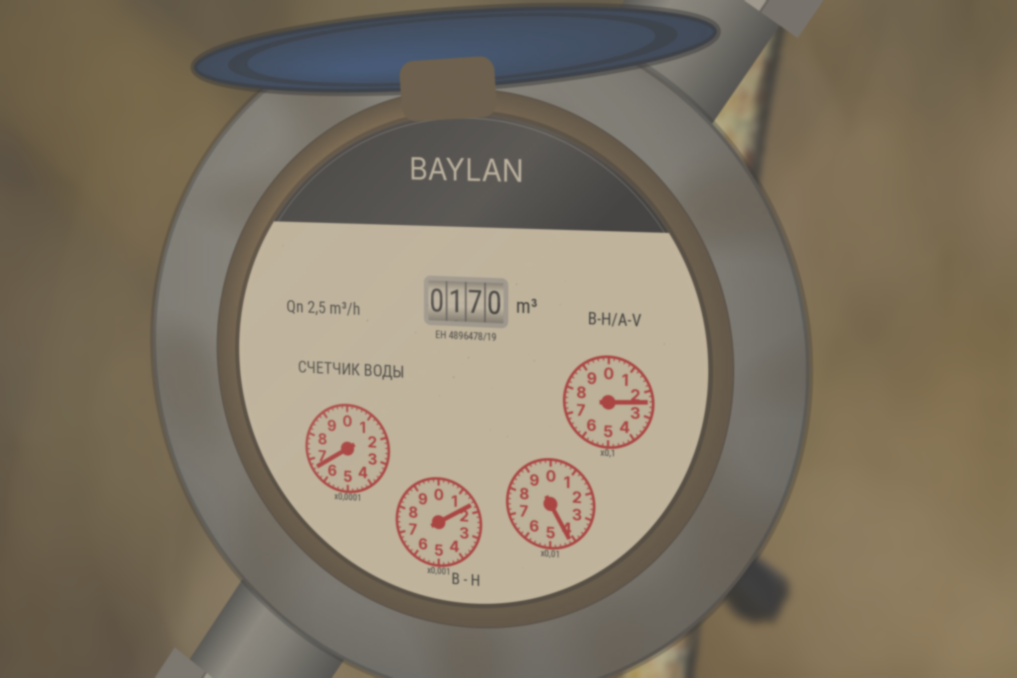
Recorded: 170.2416 m³
